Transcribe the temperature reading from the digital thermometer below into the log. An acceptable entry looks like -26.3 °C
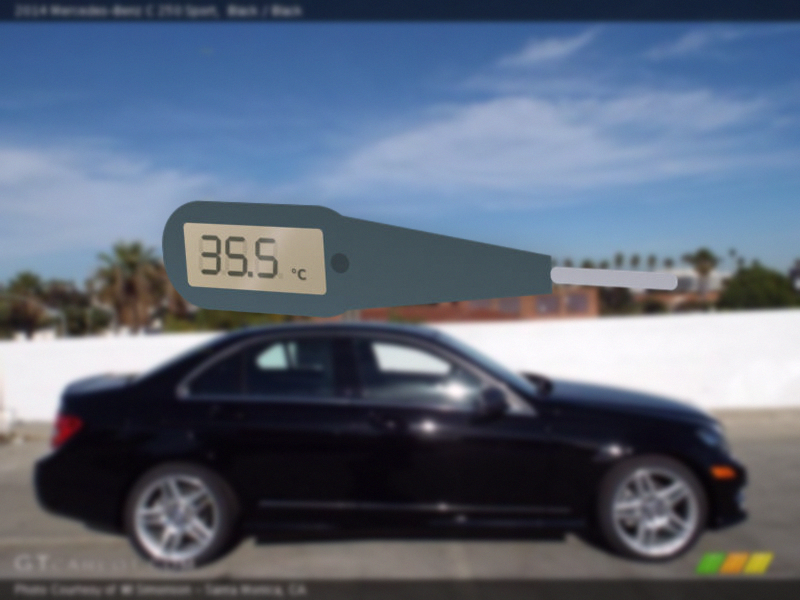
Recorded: 35.5 °C
